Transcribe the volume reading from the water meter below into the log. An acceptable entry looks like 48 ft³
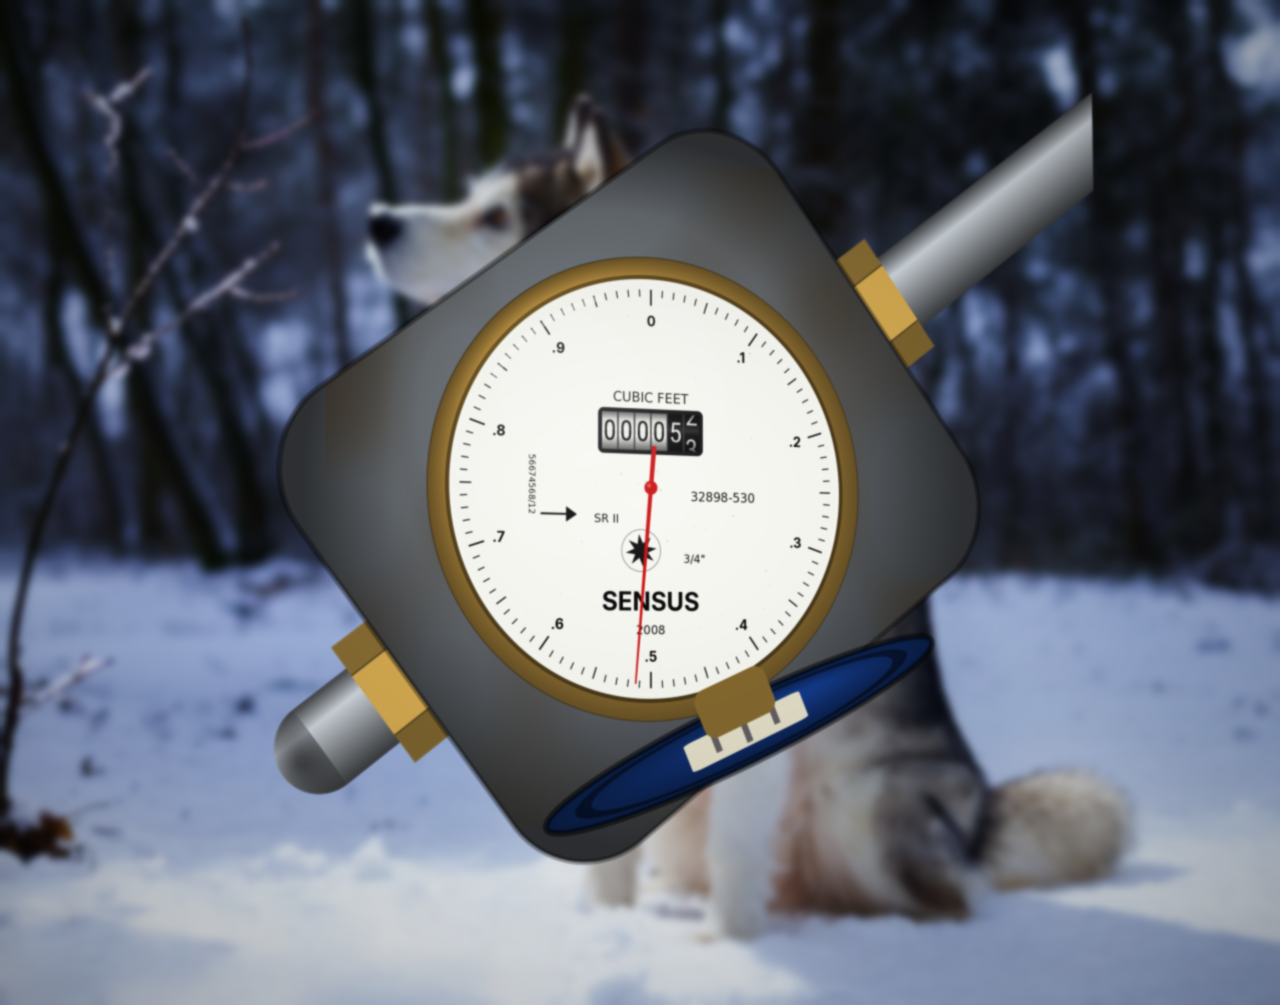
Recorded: 52.51 ft³
